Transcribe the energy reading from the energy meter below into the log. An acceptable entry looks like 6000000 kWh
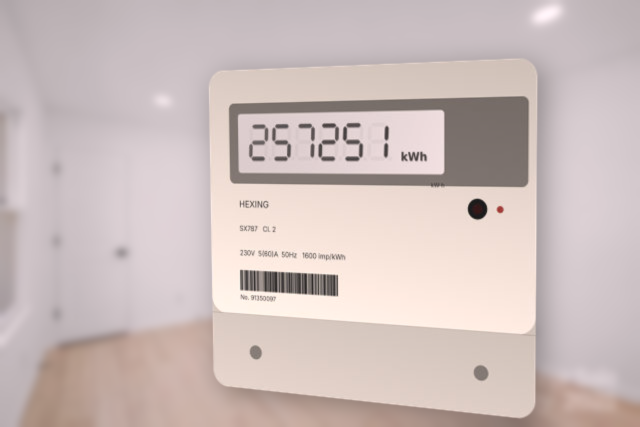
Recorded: 257251 kWh
